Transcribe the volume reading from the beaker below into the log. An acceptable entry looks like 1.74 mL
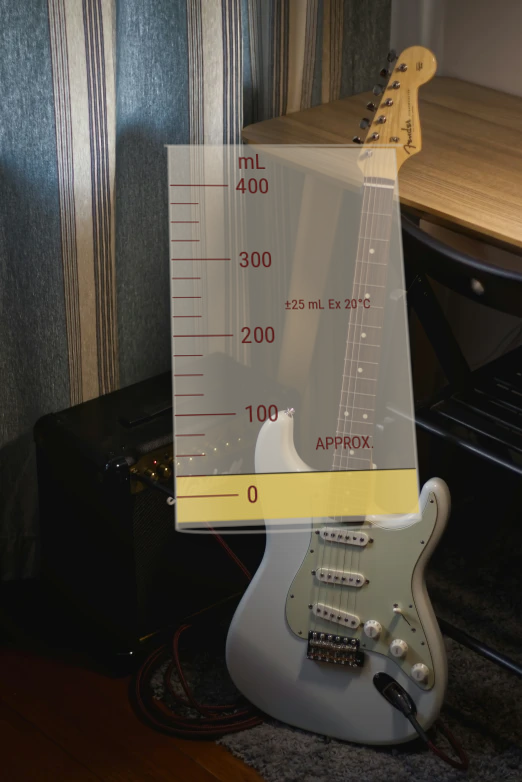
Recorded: 25 mL
